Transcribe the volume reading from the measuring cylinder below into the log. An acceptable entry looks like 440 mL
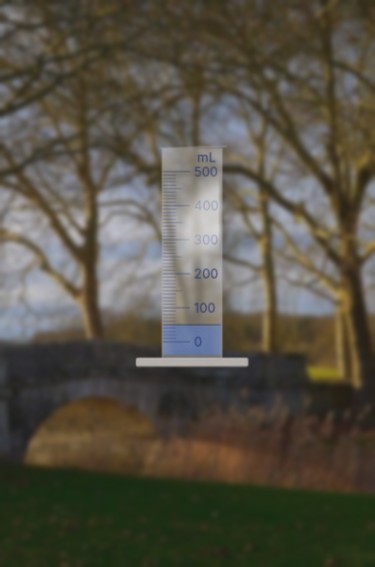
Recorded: 50 mL
